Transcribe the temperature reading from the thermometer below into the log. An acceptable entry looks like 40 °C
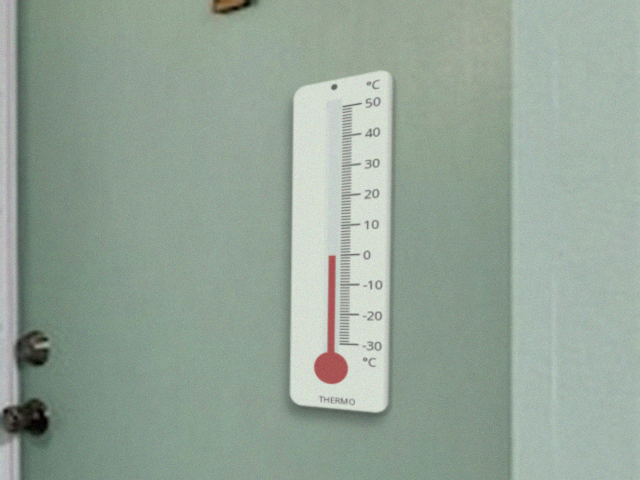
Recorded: 0 °C
